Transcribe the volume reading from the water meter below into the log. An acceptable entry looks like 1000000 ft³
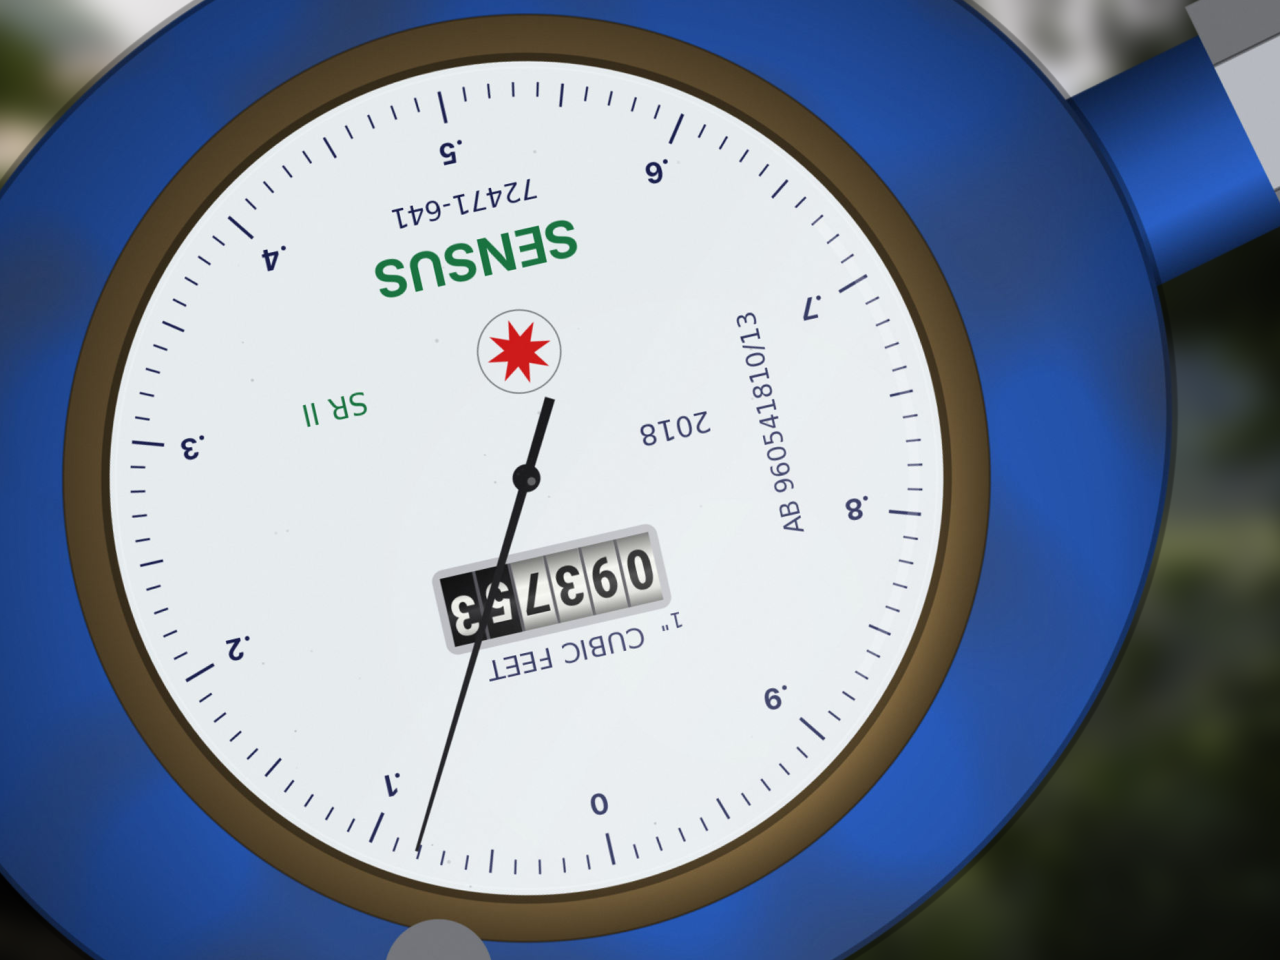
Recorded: 93753.08 ft³
